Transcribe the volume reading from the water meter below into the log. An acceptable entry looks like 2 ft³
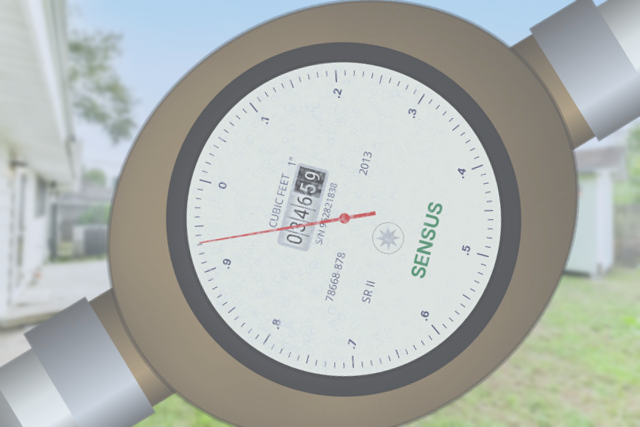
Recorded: 34658.93 ft³
